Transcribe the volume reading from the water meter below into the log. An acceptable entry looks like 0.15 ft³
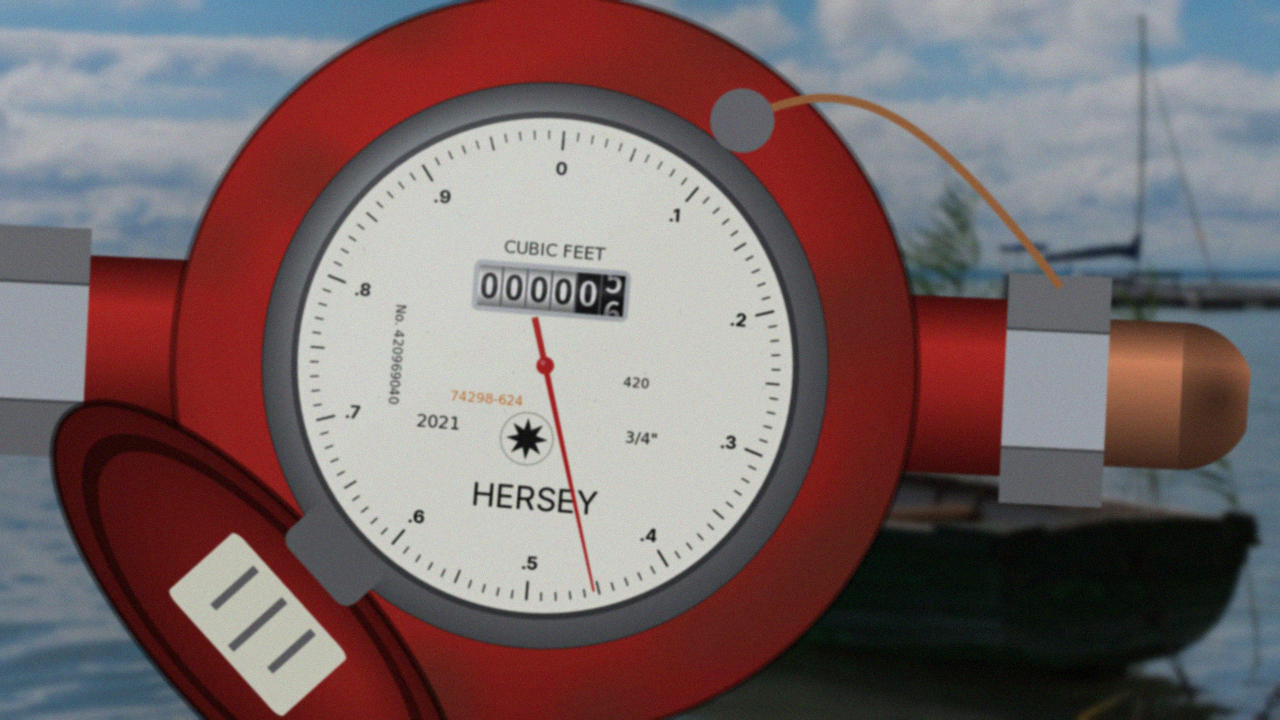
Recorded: 5.45 ft³
